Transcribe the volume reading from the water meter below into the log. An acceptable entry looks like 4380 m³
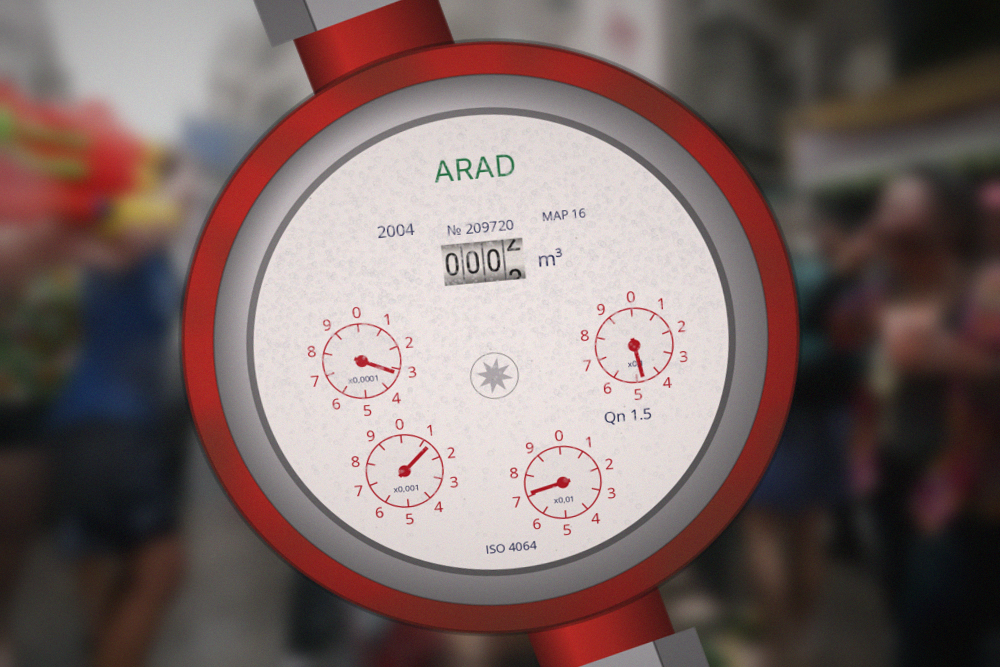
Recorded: 2.4713 m³
